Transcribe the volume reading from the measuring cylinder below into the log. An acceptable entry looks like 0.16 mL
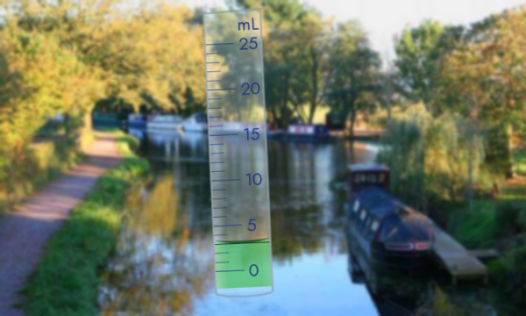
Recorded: 3 mL
